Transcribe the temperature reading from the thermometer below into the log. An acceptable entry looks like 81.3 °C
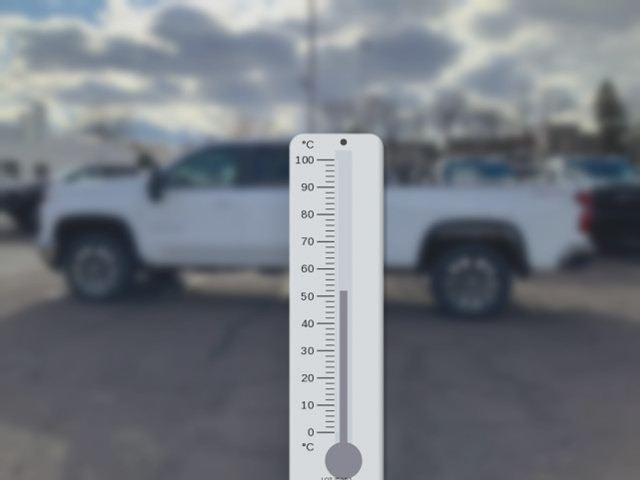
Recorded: 52 °C
